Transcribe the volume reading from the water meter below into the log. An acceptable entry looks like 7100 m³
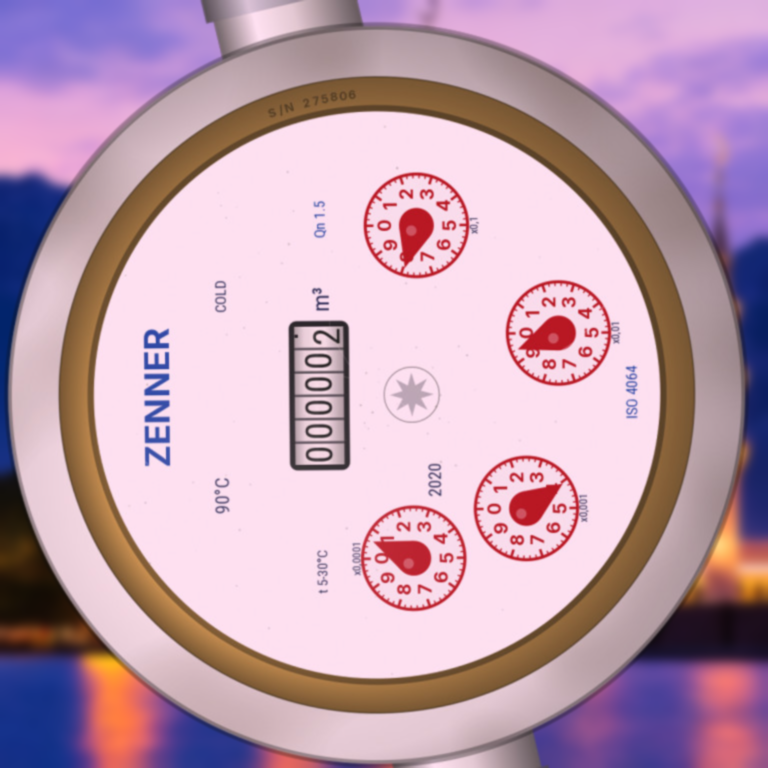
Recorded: 1.7940 m³
